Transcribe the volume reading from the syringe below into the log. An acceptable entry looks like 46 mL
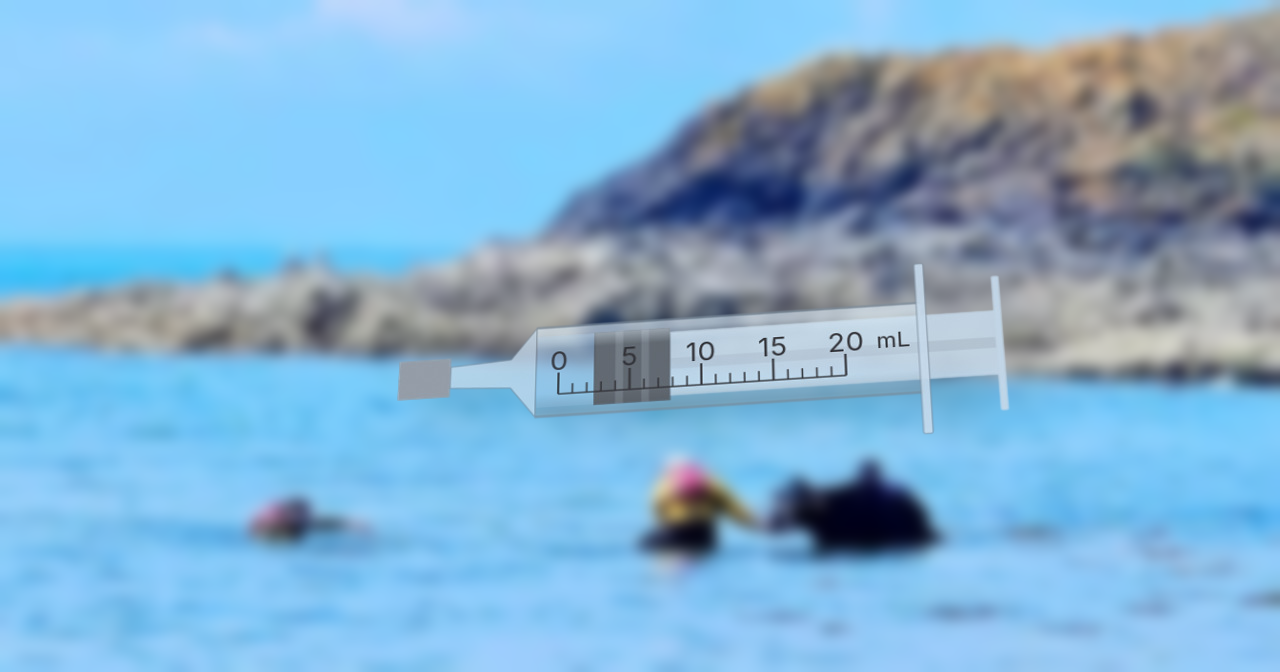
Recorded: 2.5 mL
